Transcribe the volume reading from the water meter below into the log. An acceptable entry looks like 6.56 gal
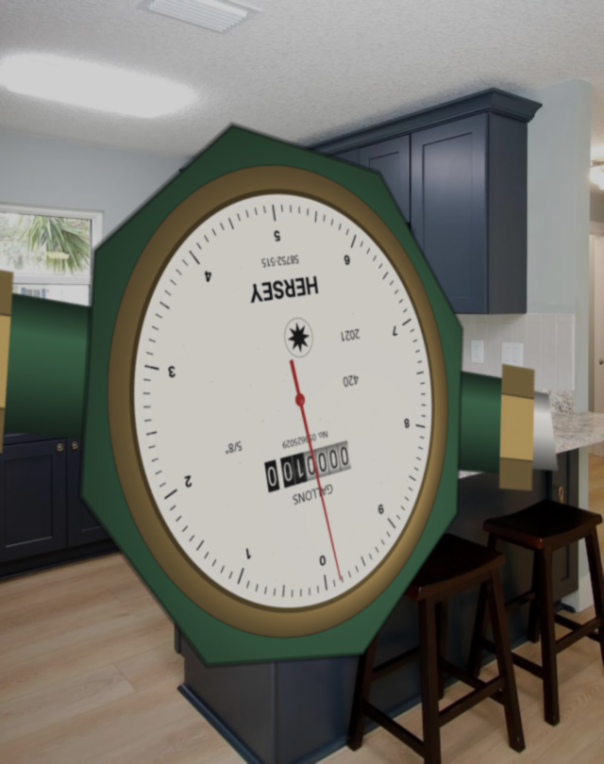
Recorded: 99.8 gal
